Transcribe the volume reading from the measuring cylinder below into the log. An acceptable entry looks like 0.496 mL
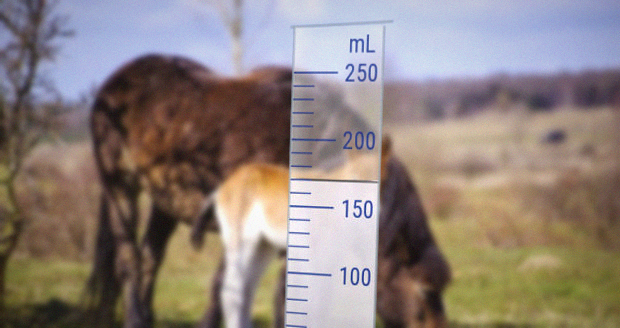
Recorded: 170 mL
